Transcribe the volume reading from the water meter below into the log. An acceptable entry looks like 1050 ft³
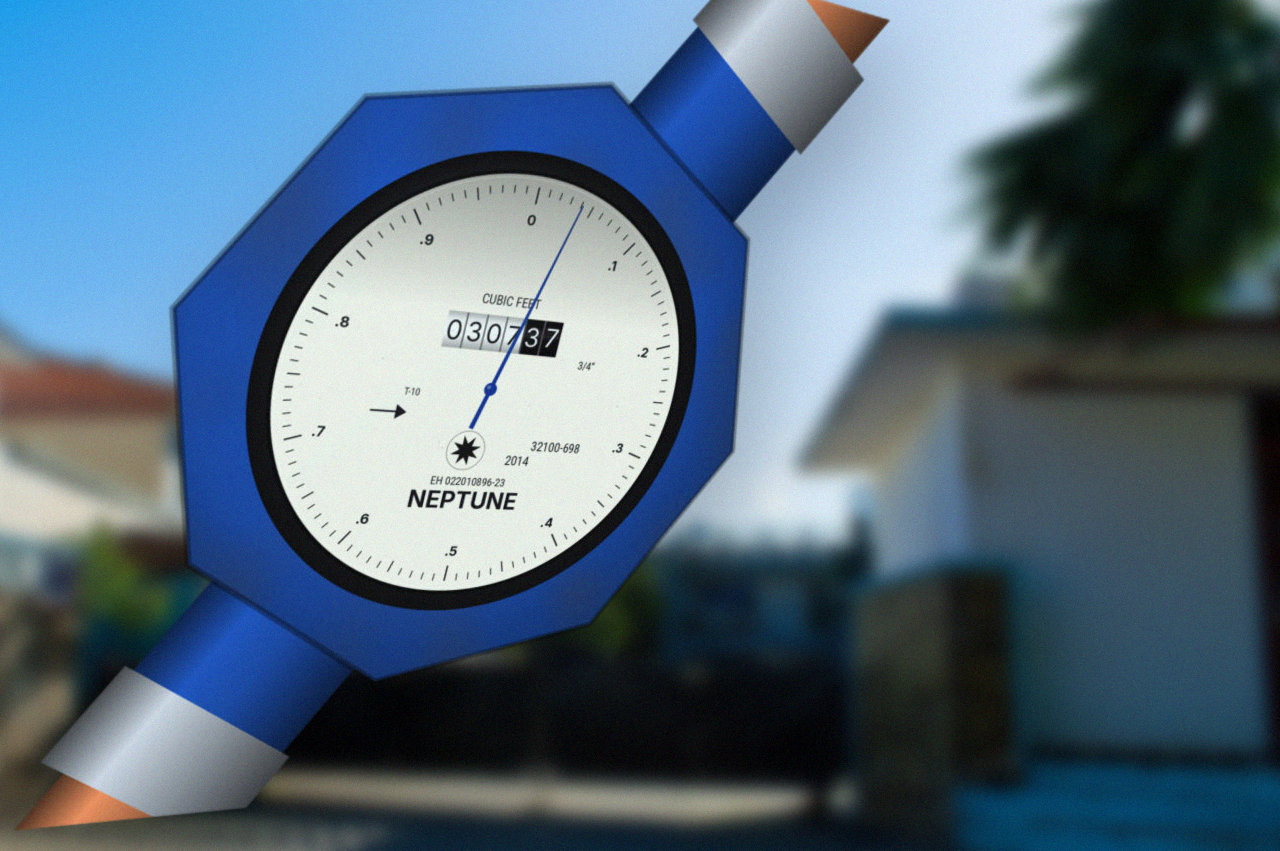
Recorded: 30737.04 ft³
